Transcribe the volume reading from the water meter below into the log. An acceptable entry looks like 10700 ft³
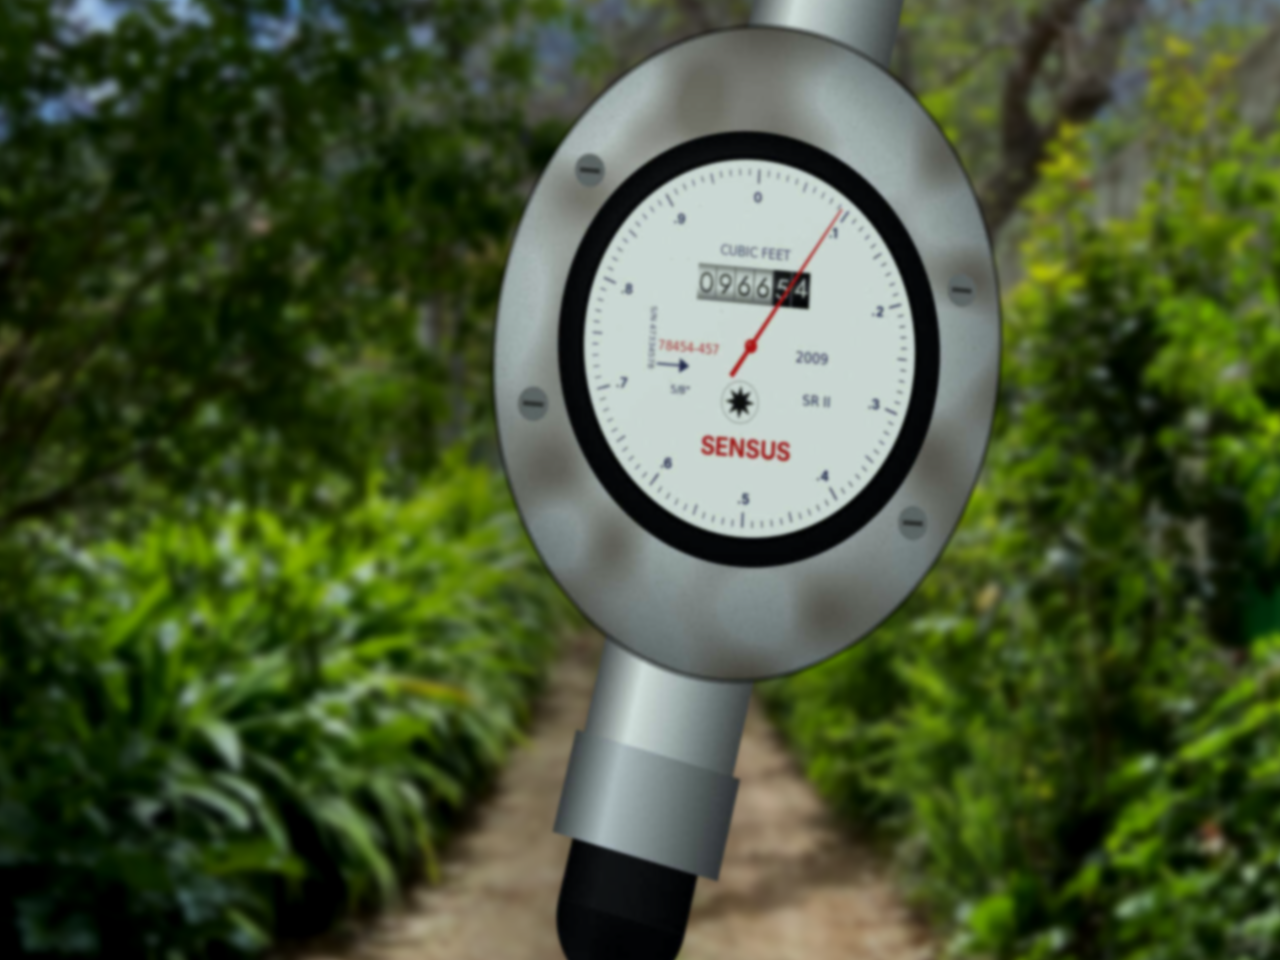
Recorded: 96654.09 ft³
